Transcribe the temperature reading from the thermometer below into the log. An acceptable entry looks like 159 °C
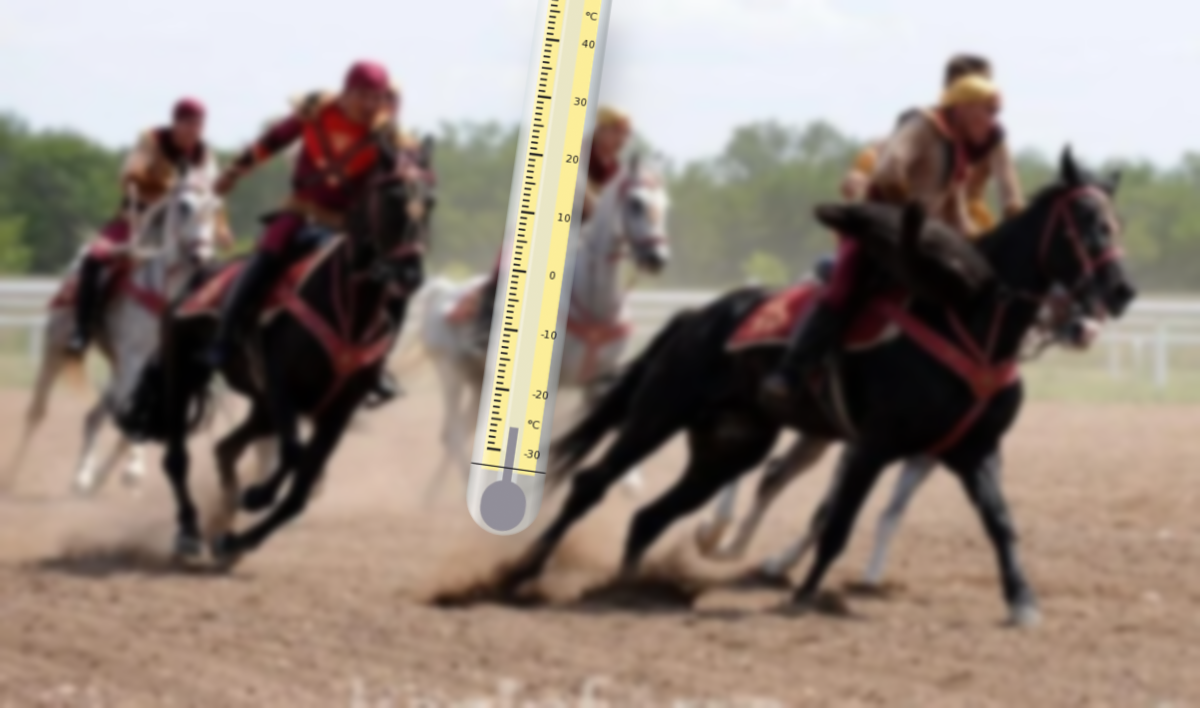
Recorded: -26 °C
